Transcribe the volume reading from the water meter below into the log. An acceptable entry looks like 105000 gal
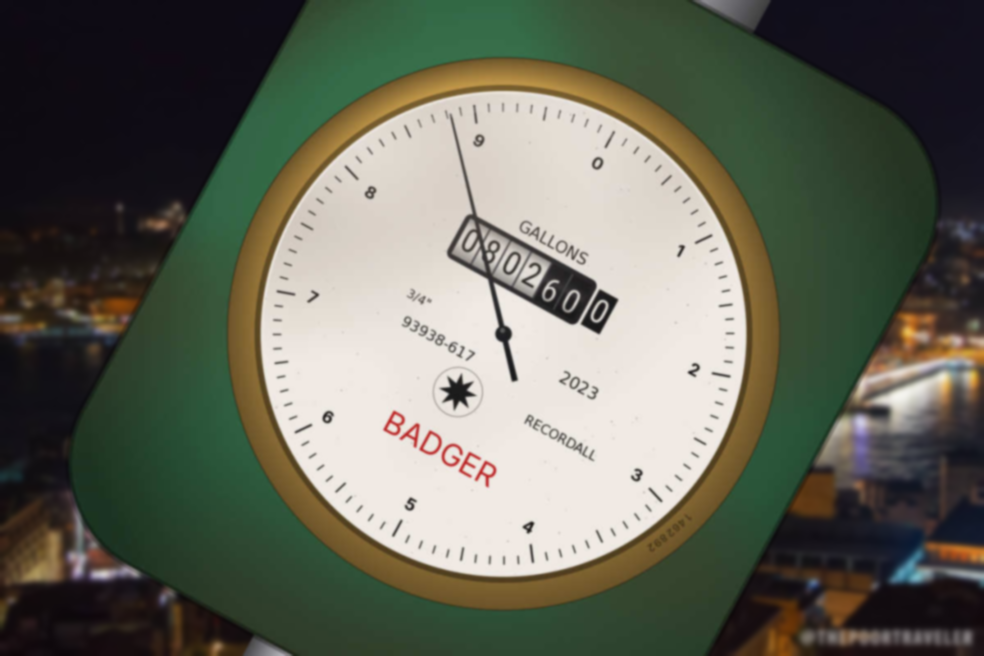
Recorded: 802598.8 gal
